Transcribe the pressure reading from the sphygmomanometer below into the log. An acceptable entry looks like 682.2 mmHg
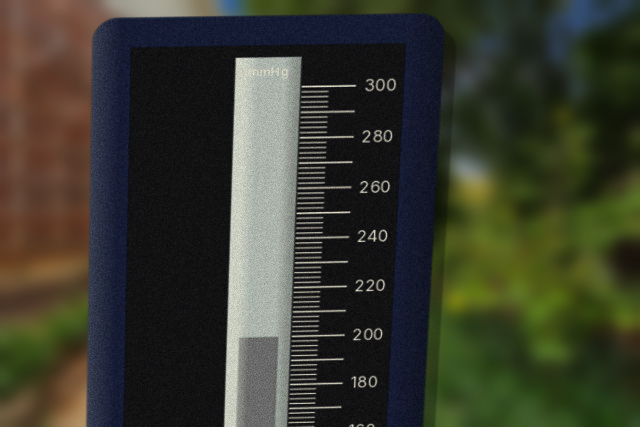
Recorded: 200 mmHg
